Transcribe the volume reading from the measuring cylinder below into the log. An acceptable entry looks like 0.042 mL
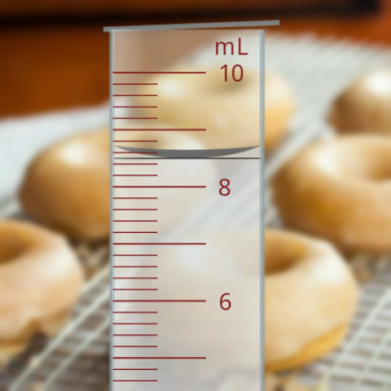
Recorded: 8.5 mL
